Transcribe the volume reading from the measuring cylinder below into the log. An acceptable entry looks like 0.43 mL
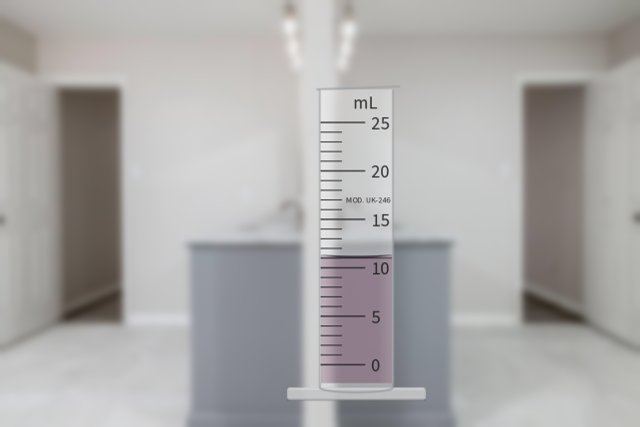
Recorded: 11 mL
